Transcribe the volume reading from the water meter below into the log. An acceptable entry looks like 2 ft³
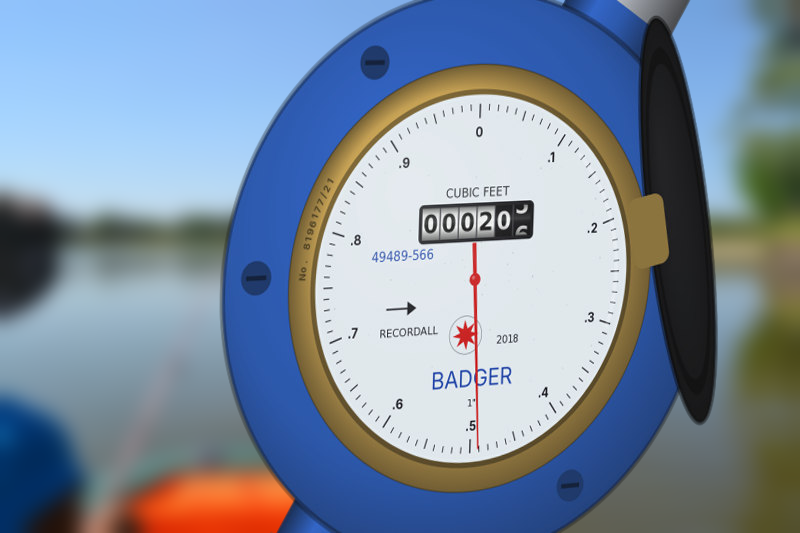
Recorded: 205.49 ft³
